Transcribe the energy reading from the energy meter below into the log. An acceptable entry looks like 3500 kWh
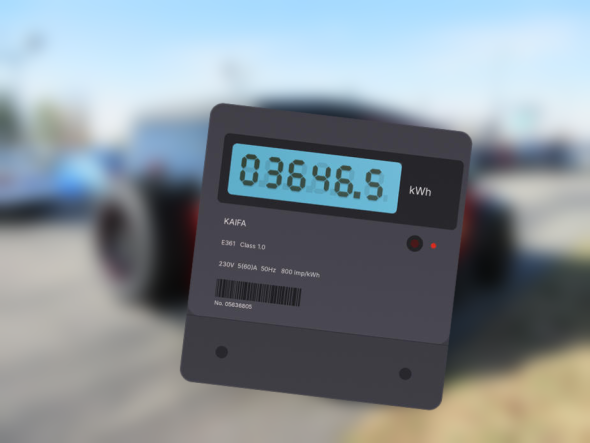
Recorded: 3646.5 kWh
